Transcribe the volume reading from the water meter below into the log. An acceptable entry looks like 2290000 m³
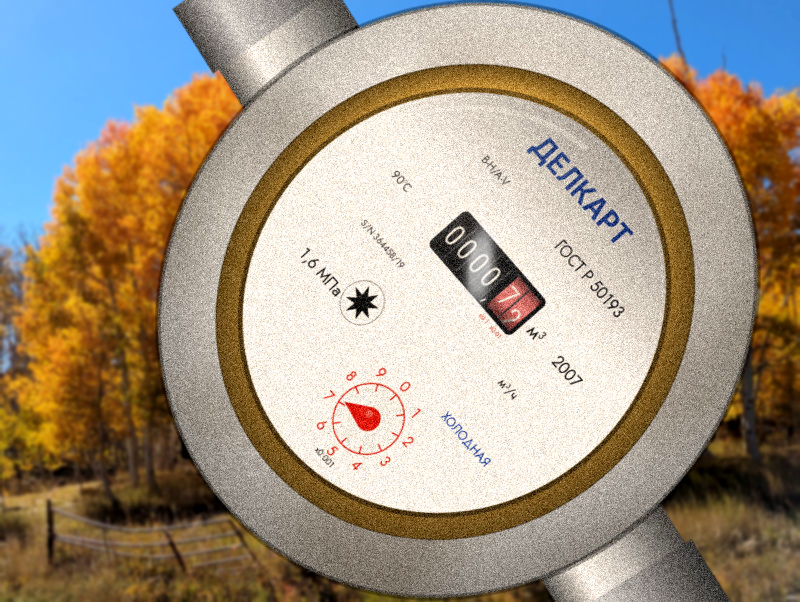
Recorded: 0.717 m³
